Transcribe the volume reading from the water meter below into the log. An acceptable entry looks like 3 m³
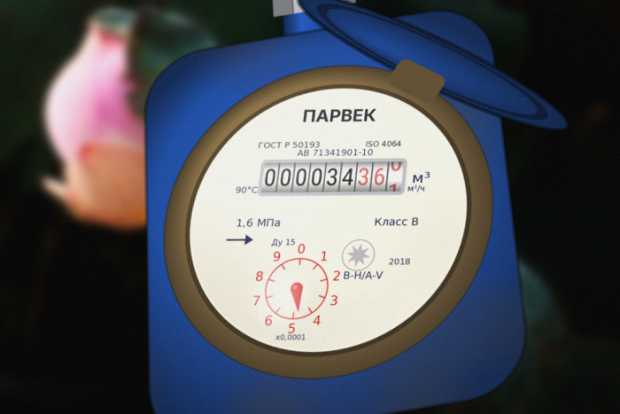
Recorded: 34.3604 m³
